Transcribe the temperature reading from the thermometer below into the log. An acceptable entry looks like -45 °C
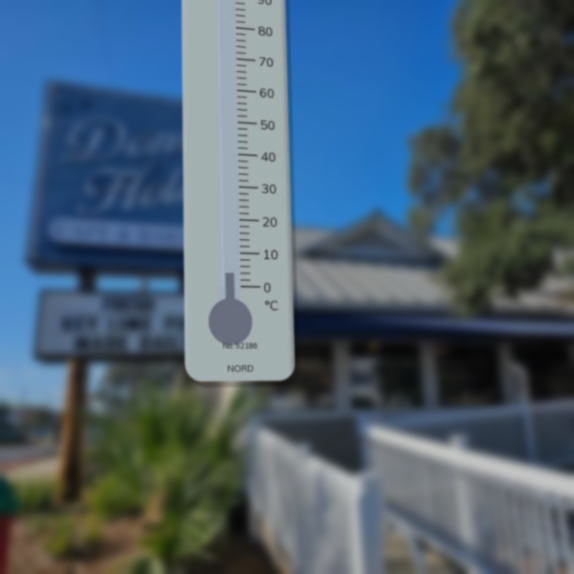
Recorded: 4 °C
